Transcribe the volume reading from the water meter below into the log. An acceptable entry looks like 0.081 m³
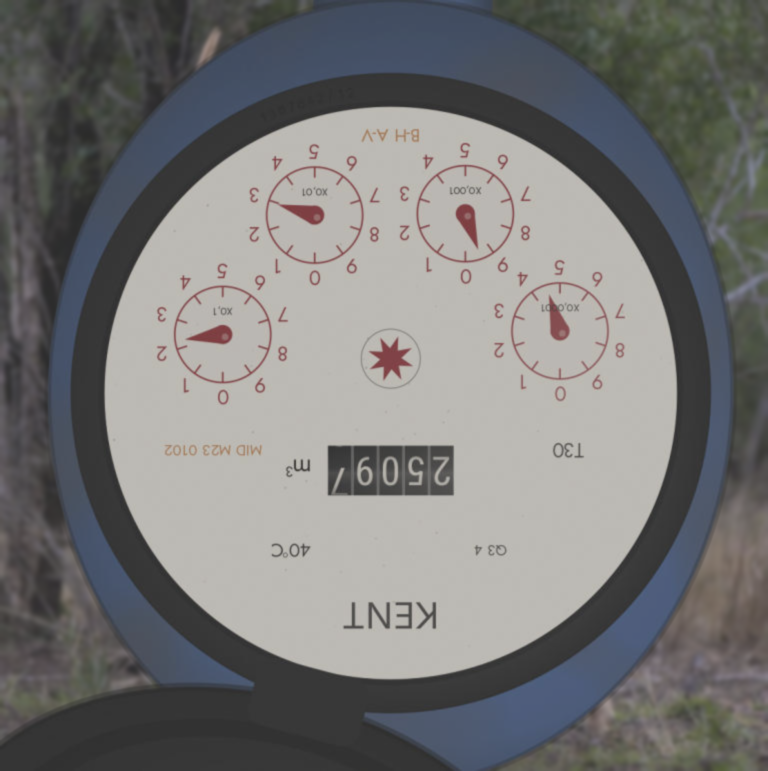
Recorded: 25097.2294 m³
